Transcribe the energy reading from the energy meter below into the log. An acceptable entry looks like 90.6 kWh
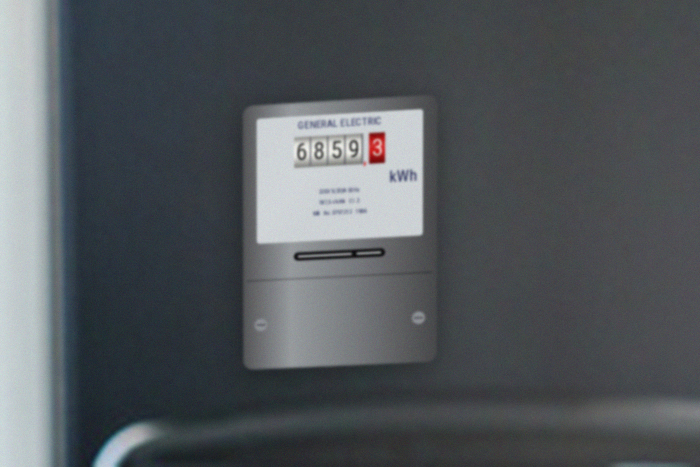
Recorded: 6859.3 kWh
